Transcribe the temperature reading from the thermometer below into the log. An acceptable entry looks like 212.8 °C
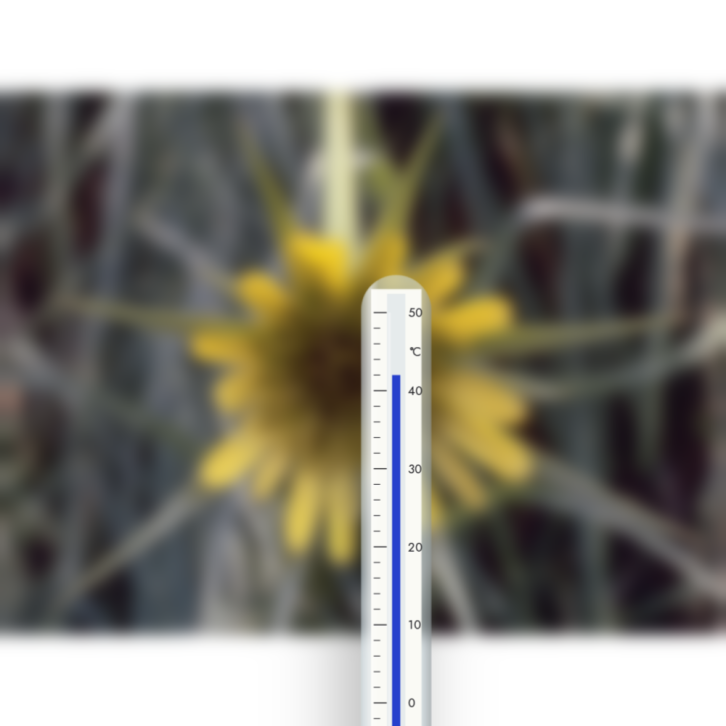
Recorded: 42 °C
